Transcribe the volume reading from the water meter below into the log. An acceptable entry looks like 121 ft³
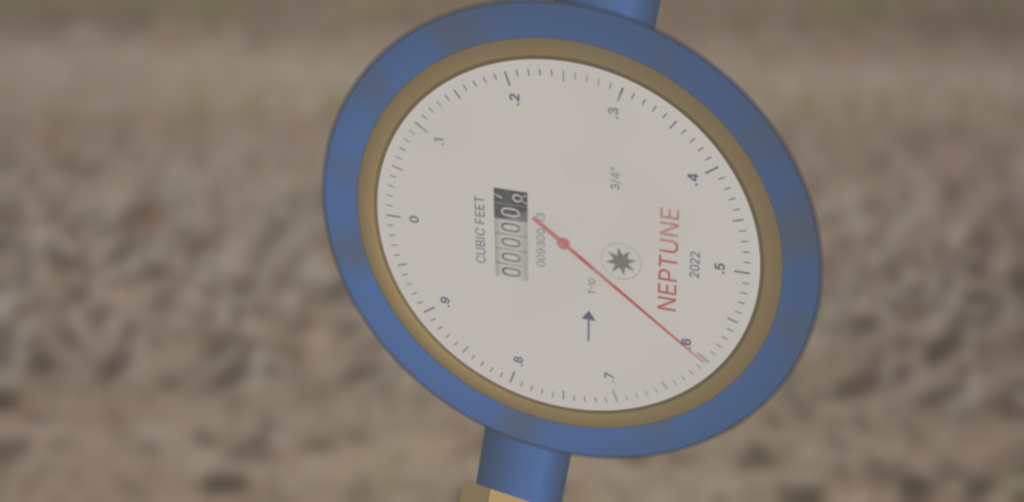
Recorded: 7.60 ft³
